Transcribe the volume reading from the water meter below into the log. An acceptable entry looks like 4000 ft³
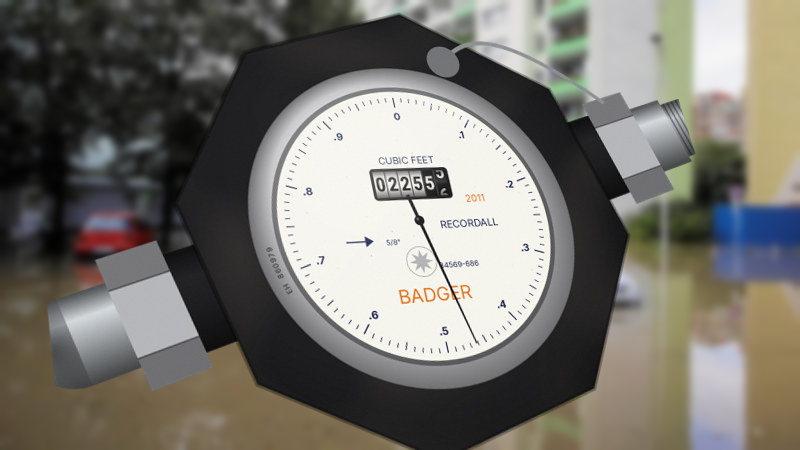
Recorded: 22555.46 ft³
